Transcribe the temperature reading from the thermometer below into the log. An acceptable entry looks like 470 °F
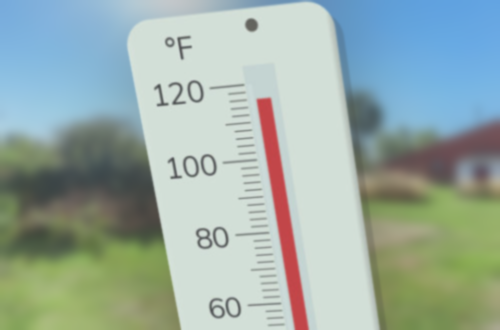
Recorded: 116 °F
